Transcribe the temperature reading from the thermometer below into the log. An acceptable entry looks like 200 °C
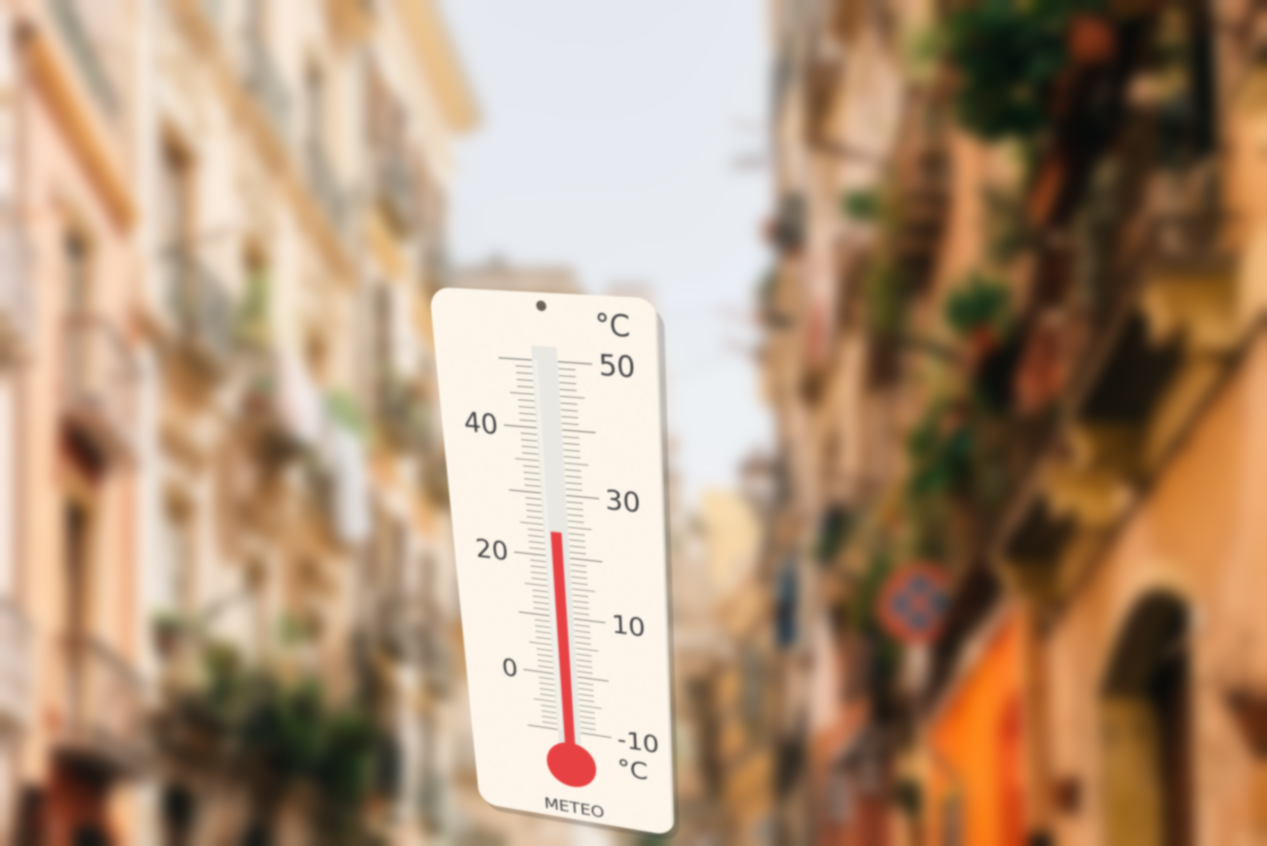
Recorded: 24 °C
